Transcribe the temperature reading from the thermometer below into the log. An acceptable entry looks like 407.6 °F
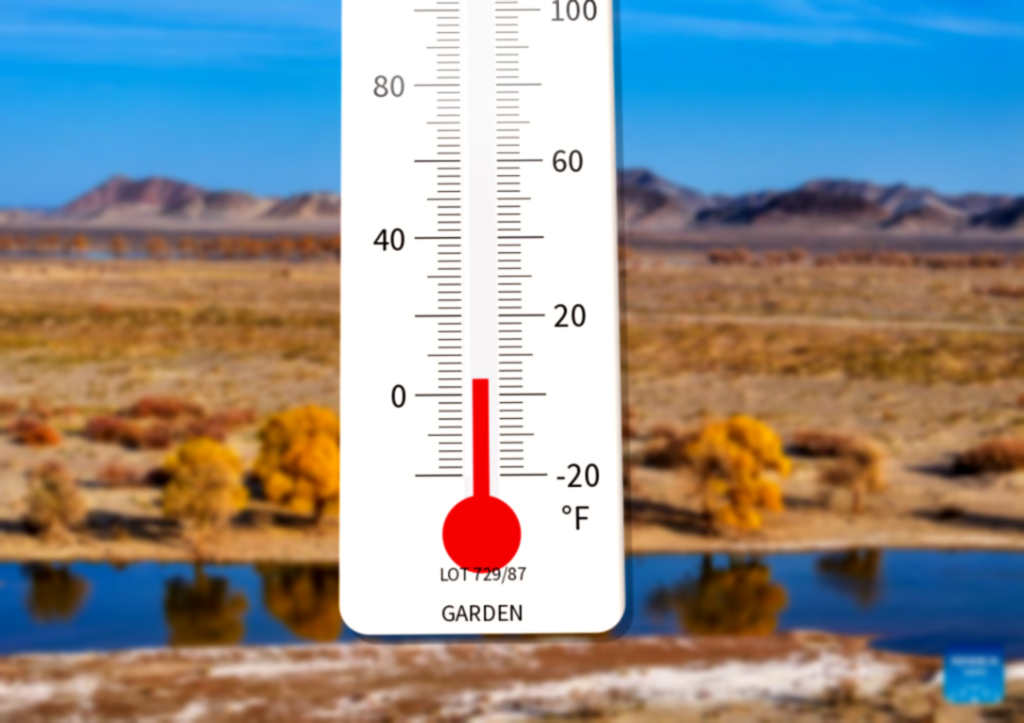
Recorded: 4 °F
